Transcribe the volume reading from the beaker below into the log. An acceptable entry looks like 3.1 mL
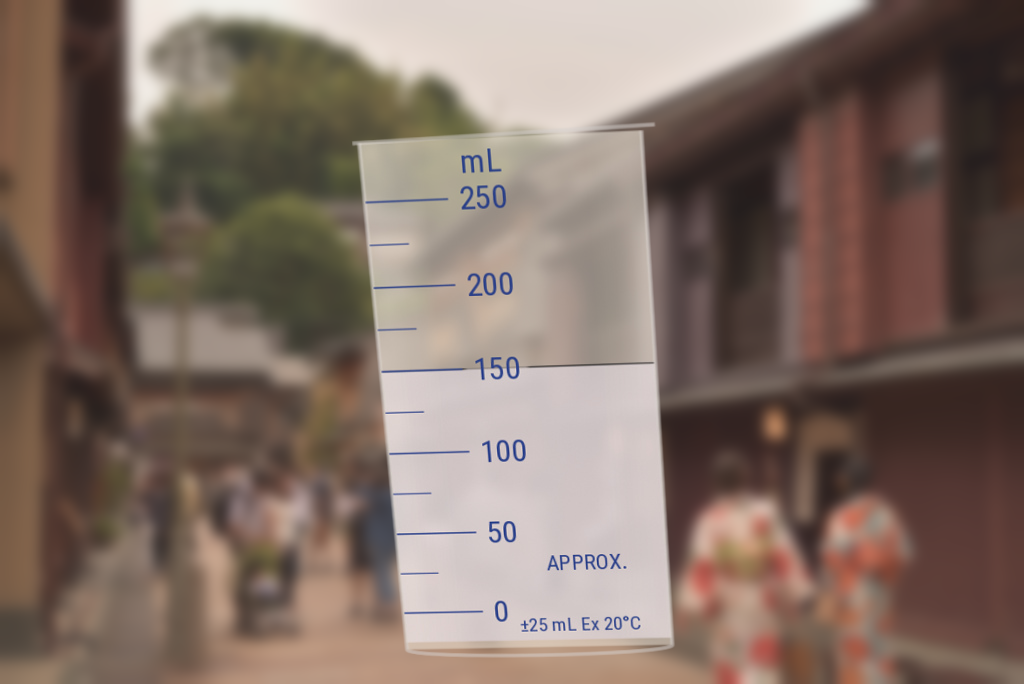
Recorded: 150 mL
